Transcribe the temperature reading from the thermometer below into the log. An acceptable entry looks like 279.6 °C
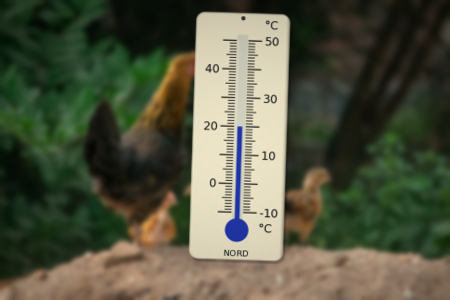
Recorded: 20 °C
